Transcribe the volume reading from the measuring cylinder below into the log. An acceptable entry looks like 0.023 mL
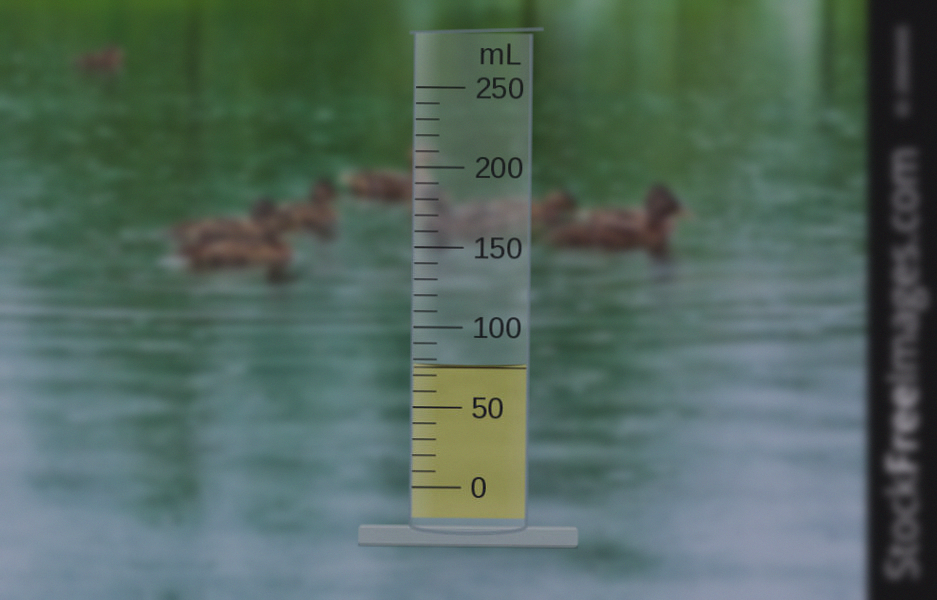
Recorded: 75 mL
